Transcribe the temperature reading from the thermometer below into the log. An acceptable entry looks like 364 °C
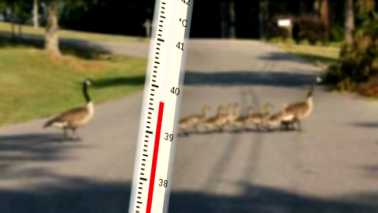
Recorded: 39.7 °C
